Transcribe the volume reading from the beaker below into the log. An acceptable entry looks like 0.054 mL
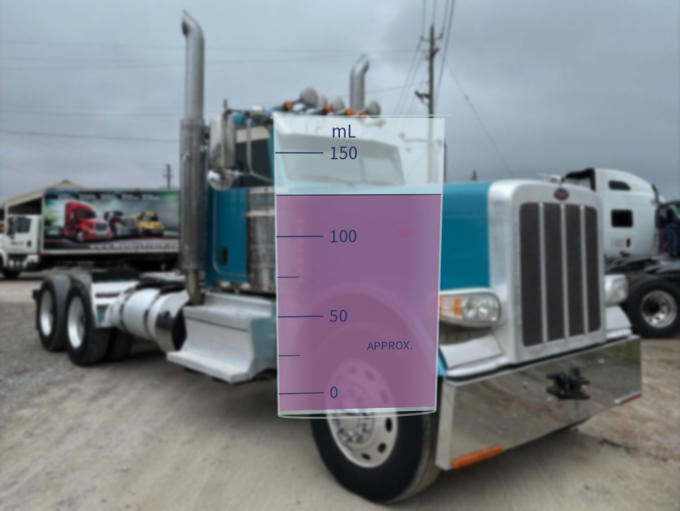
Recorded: 125 mL
